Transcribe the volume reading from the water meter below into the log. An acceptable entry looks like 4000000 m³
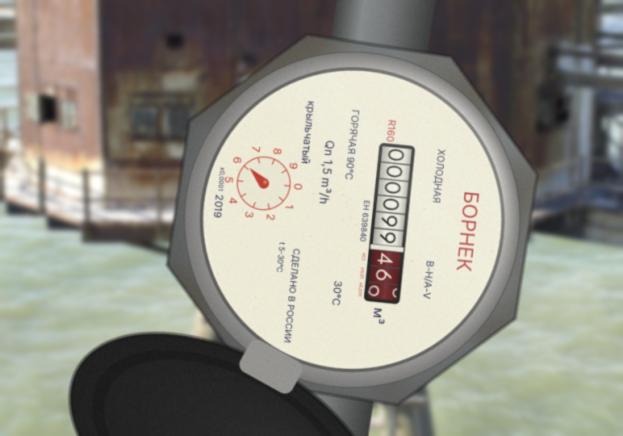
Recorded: 99.4686 m³
